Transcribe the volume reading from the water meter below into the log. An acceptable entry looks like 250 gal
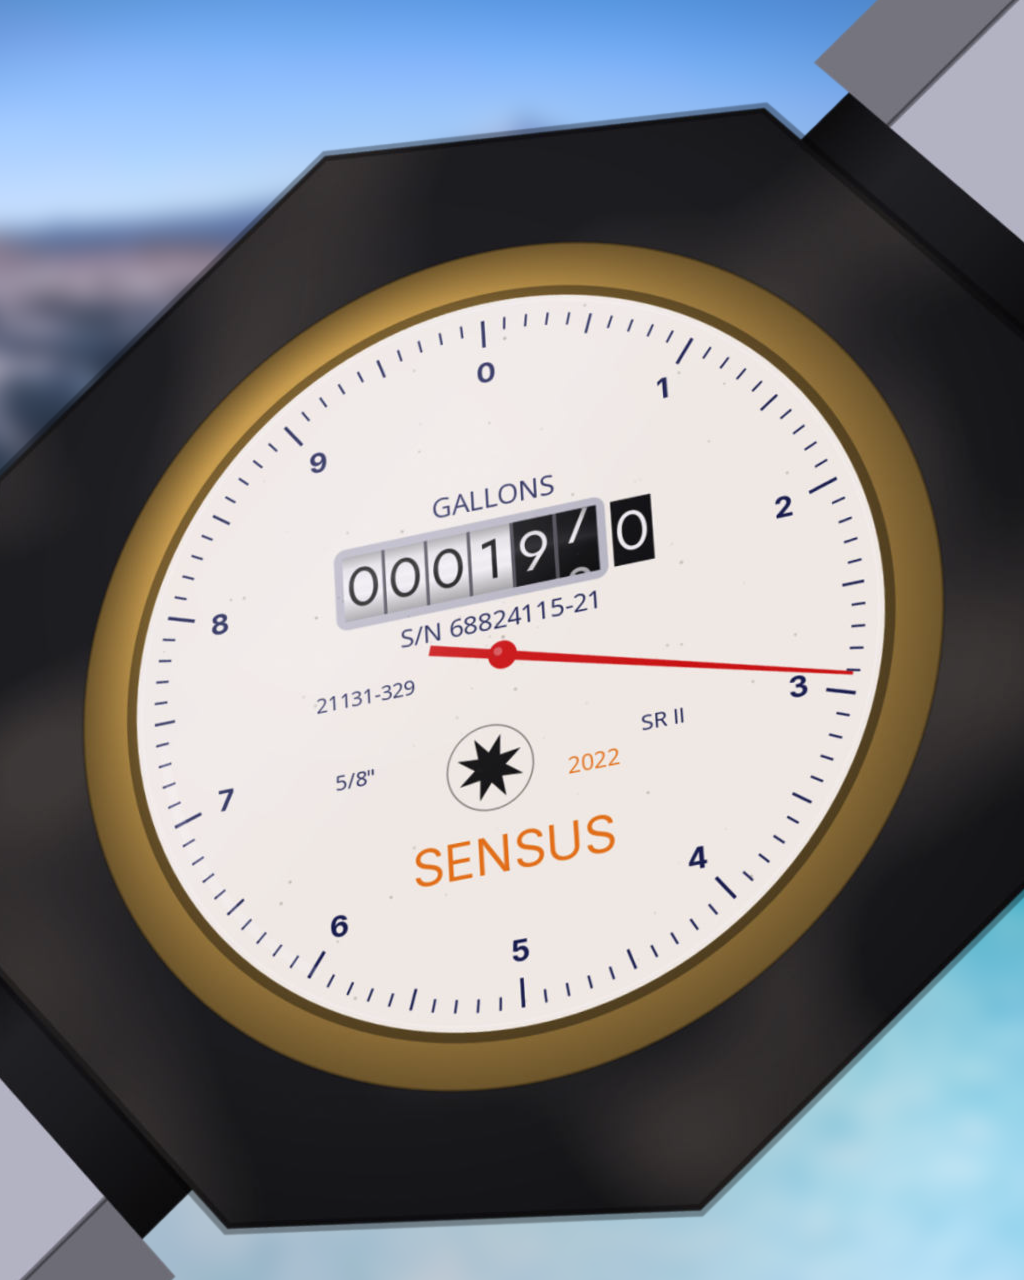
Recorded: 1972.9 gal
